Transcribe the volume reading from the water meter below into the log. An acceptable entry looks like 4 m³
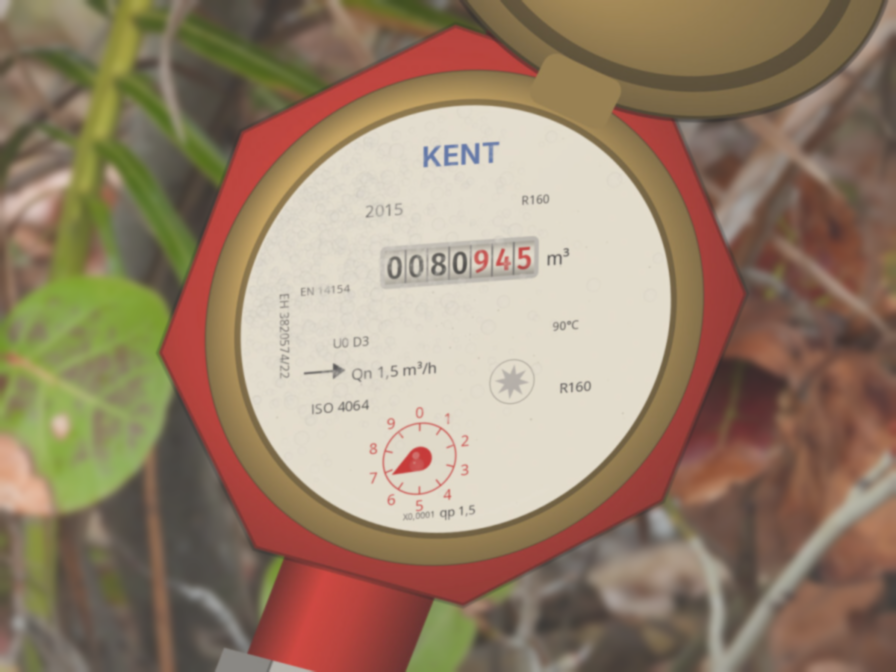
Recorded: 80.9456 m³
